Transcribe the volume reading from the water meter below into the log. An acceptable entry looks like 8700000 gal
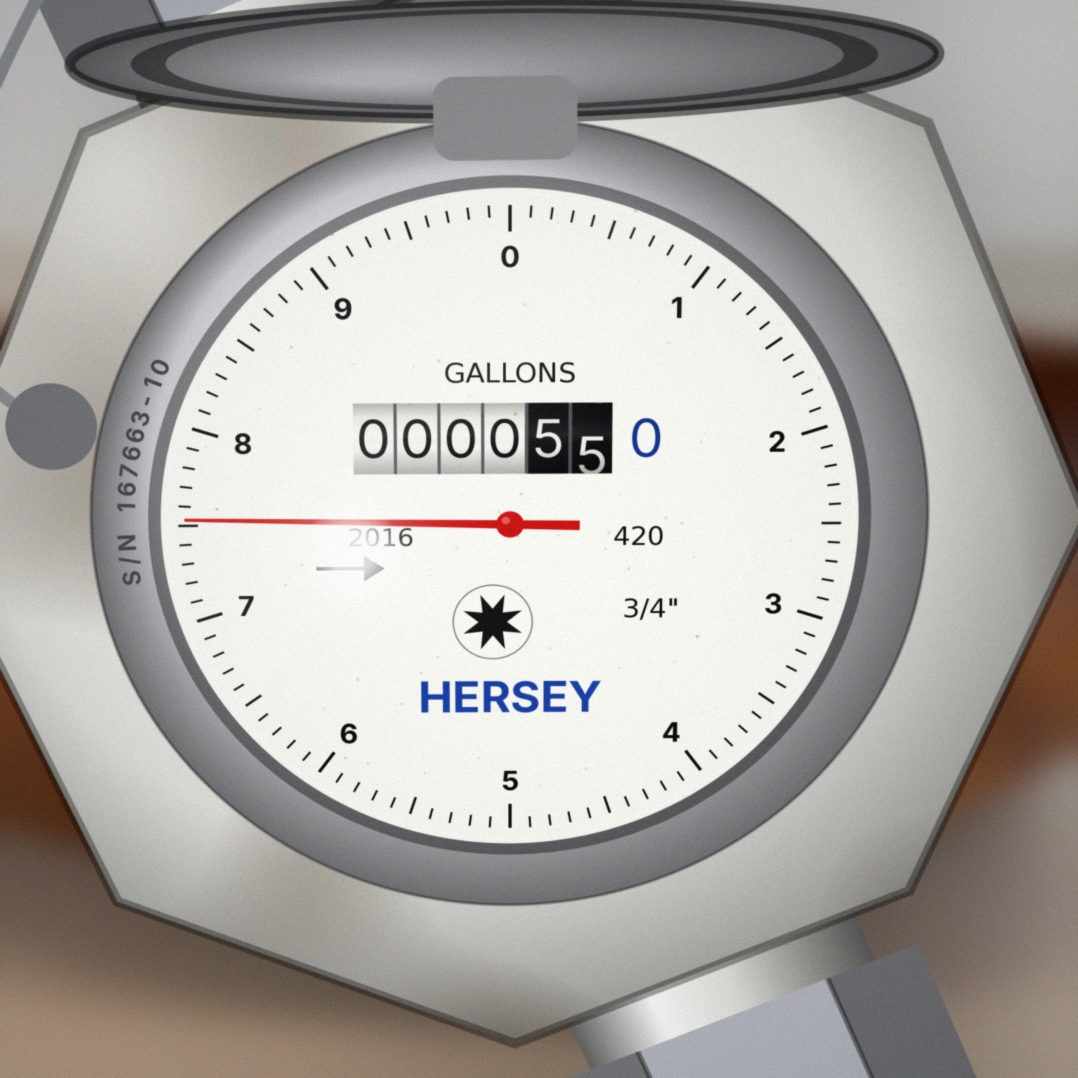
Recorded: 547.5 gal
